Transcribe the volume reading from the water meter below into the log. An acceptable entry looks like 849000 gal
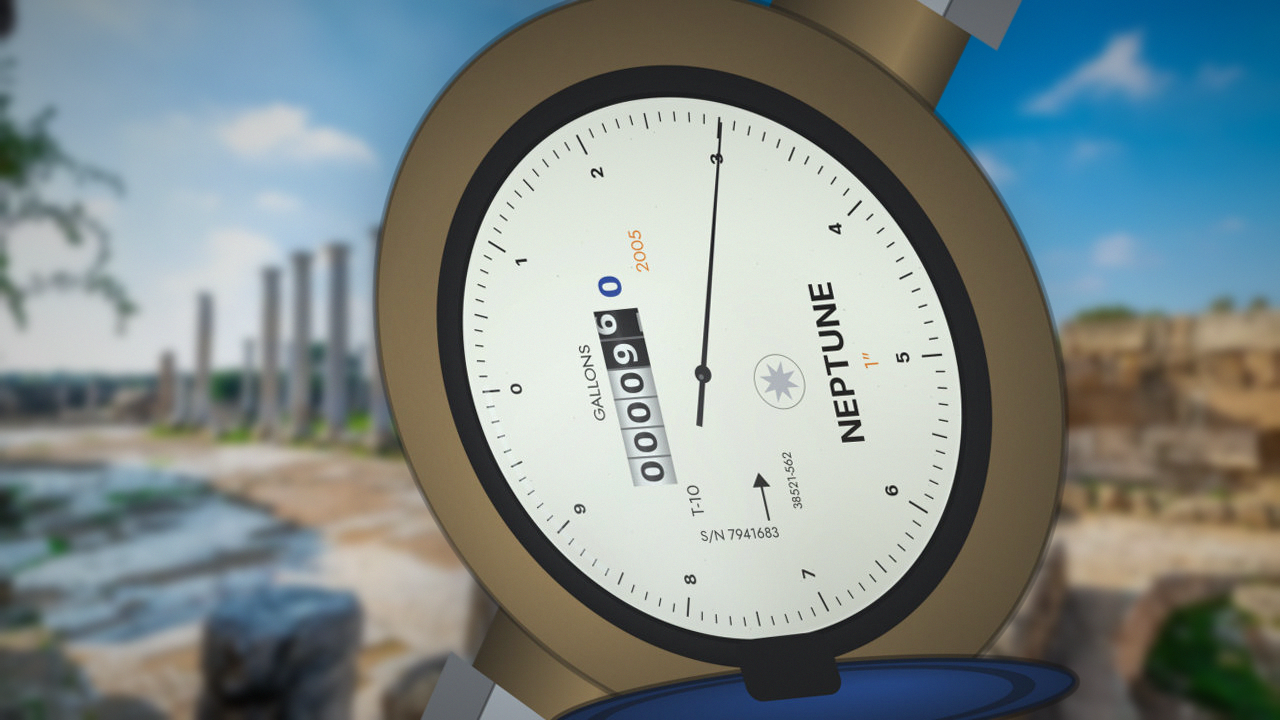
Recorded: 963.0 gal
